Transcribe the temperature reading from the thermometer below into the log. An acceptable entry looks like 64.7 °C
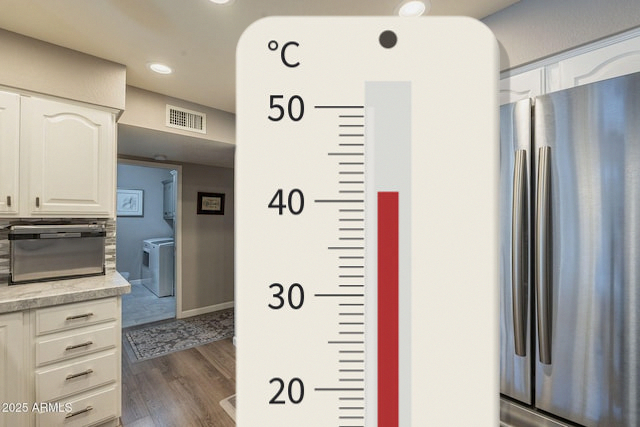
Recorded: 41 °C
